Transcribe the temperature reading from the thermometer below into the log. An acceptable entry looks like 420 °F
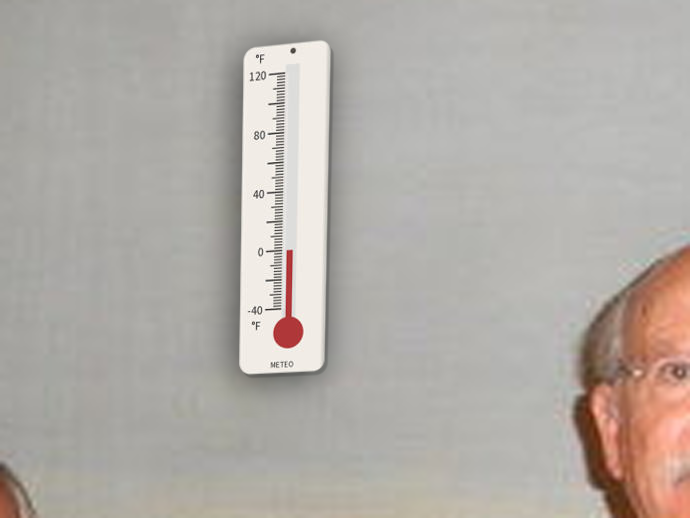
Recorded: 0 °F
